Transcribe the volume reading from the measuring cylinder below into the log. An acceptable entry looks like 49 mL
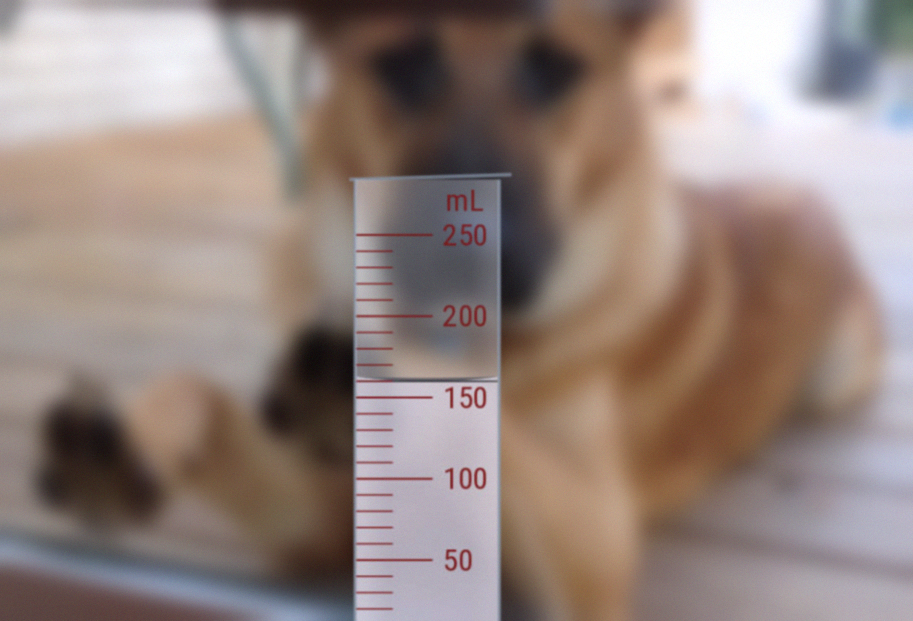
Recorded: 160 mL
